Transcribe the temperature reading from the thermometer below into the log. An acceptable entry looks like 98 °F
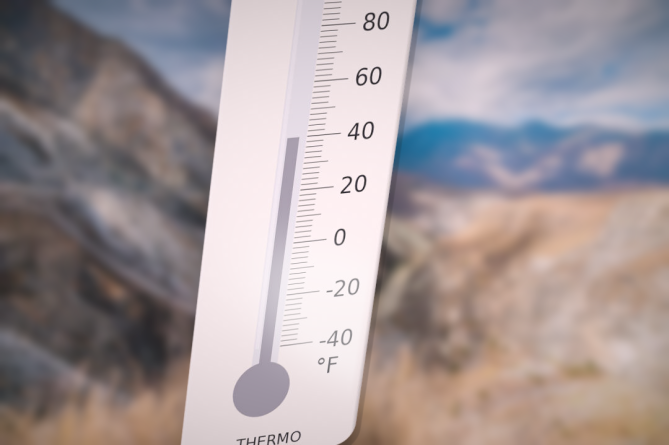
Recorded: 40 °F
